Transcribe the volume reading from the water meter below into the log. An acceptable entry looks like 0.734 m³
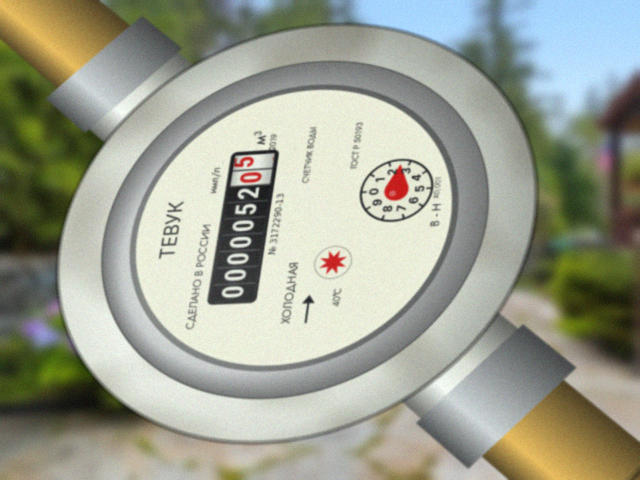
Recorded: 52.052 m³
